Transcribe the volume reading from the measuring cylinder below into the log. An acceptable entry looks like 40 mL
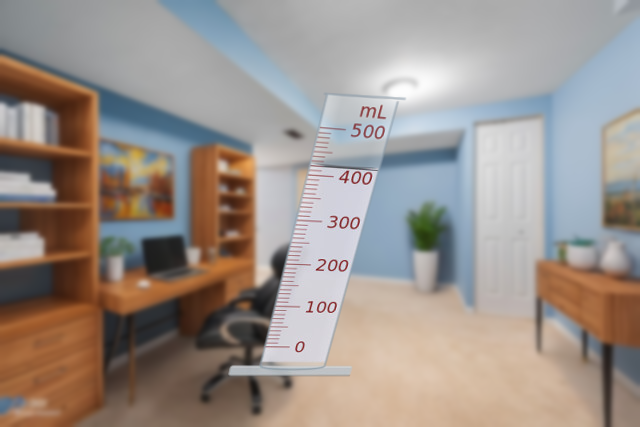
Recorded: 420 mL
